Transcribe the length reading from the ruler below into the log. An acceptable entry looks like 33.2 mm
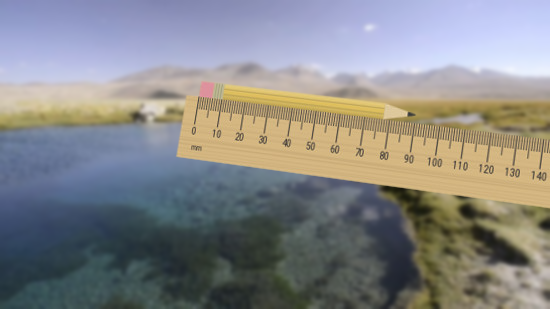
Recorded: 90 mm
